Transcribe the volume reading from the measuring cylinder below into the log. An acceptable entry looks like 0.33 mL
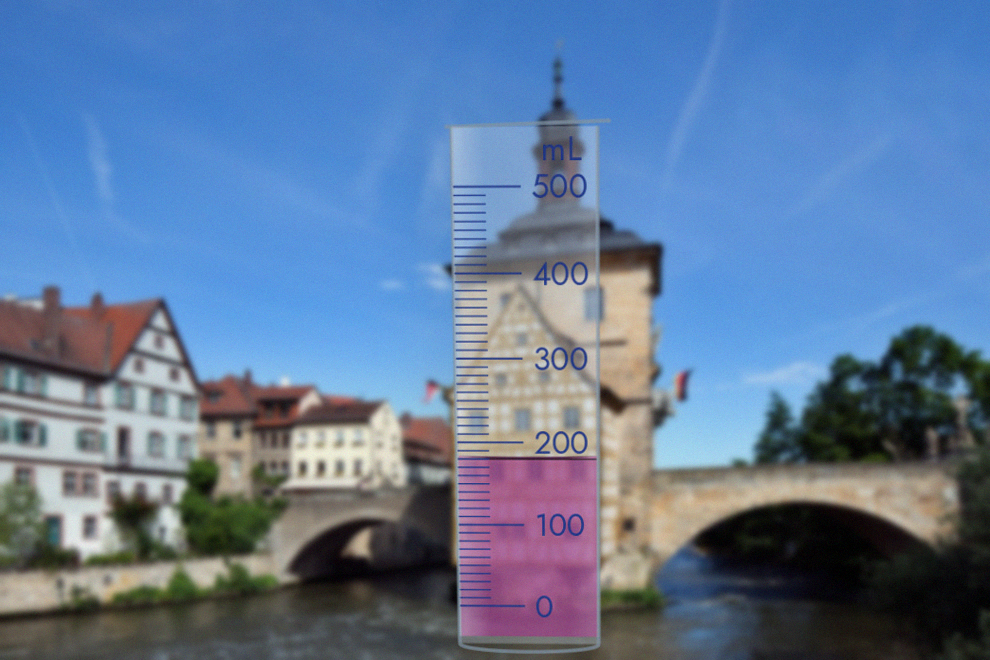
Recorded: 180 mL
